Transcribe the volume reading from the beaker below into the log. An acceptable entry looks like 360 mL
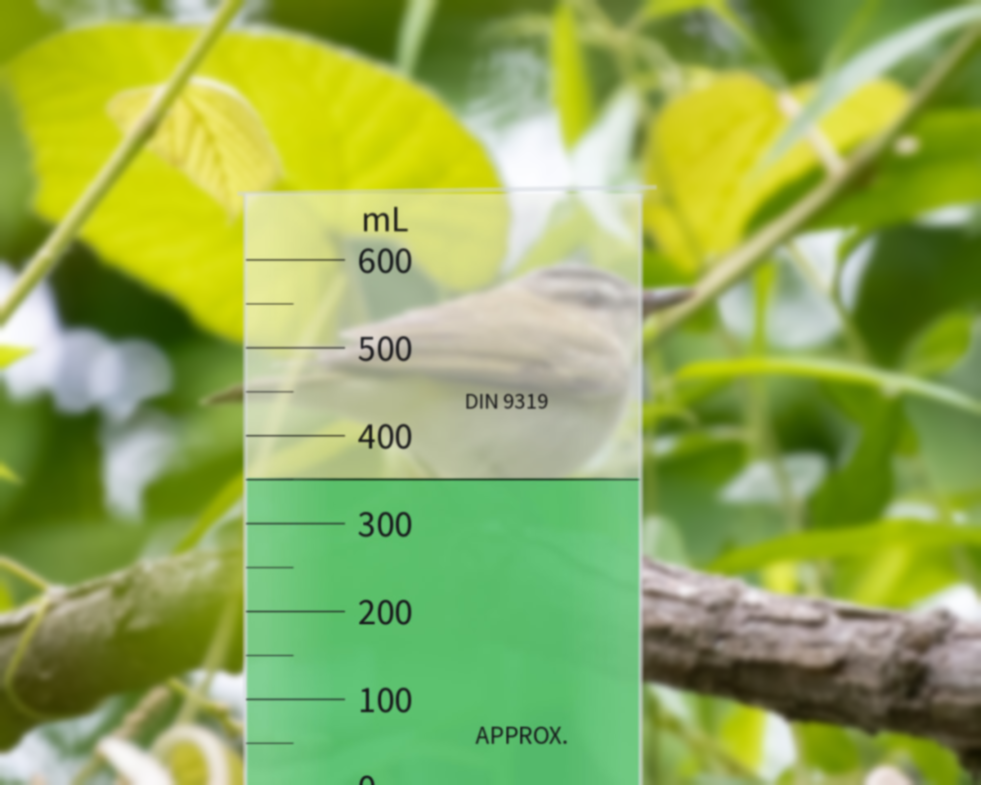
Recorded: 350 mL
